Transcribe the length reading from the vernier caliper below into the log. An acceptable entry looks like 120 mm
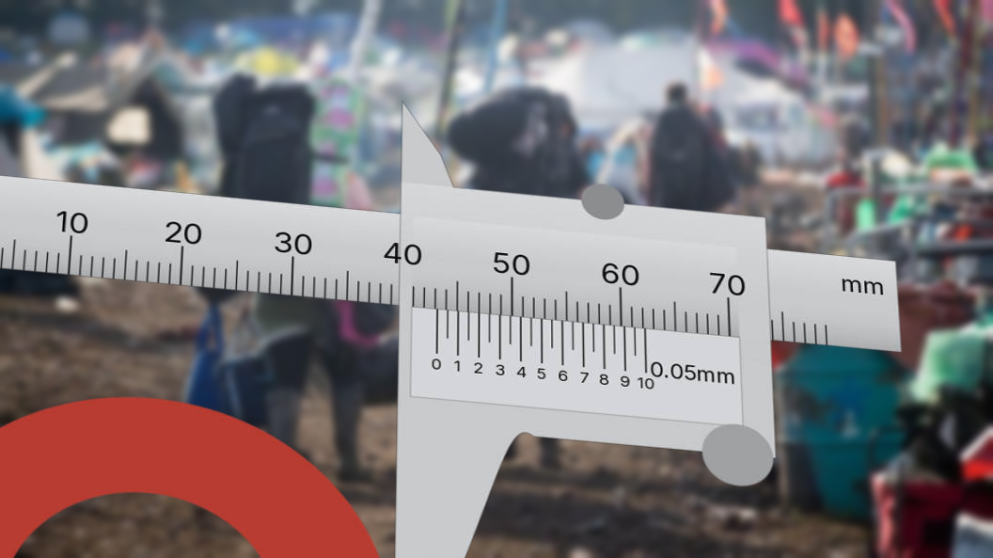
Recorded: 43.2 mm
